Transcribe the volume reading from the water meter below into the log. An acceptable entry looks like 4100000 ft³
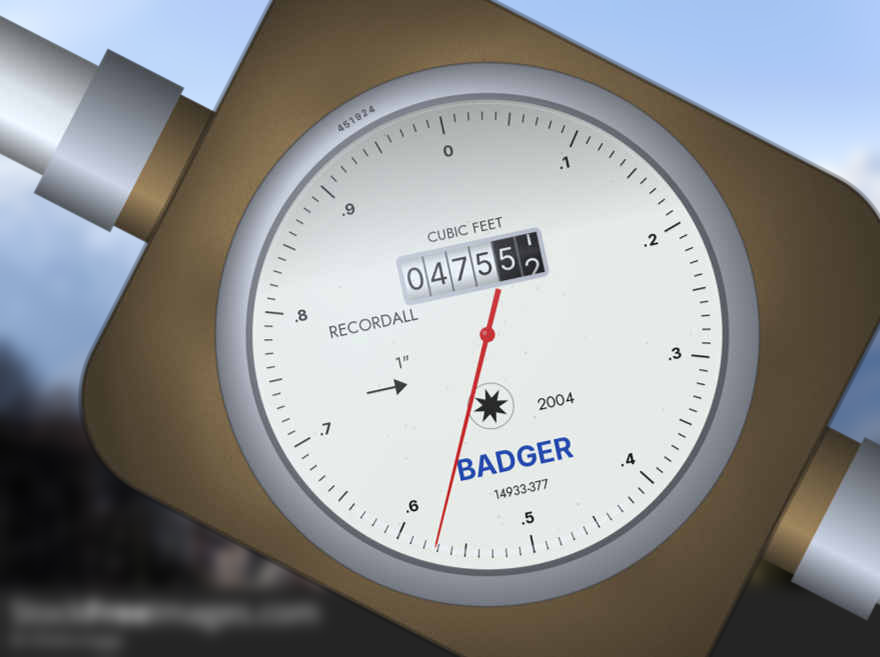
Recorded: 47551.57 ft³
